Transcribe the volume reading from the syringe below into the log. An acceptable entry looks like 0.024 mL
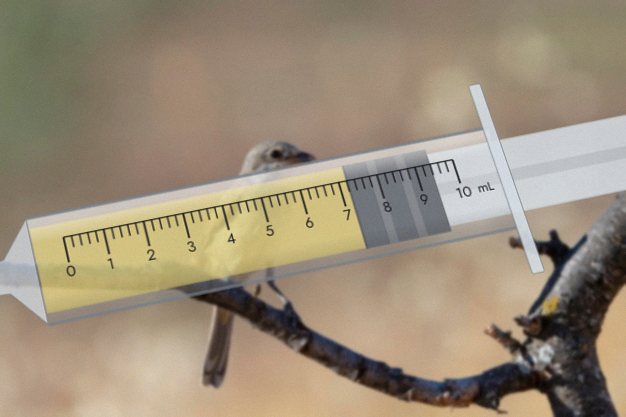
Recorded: 7.2 mL
